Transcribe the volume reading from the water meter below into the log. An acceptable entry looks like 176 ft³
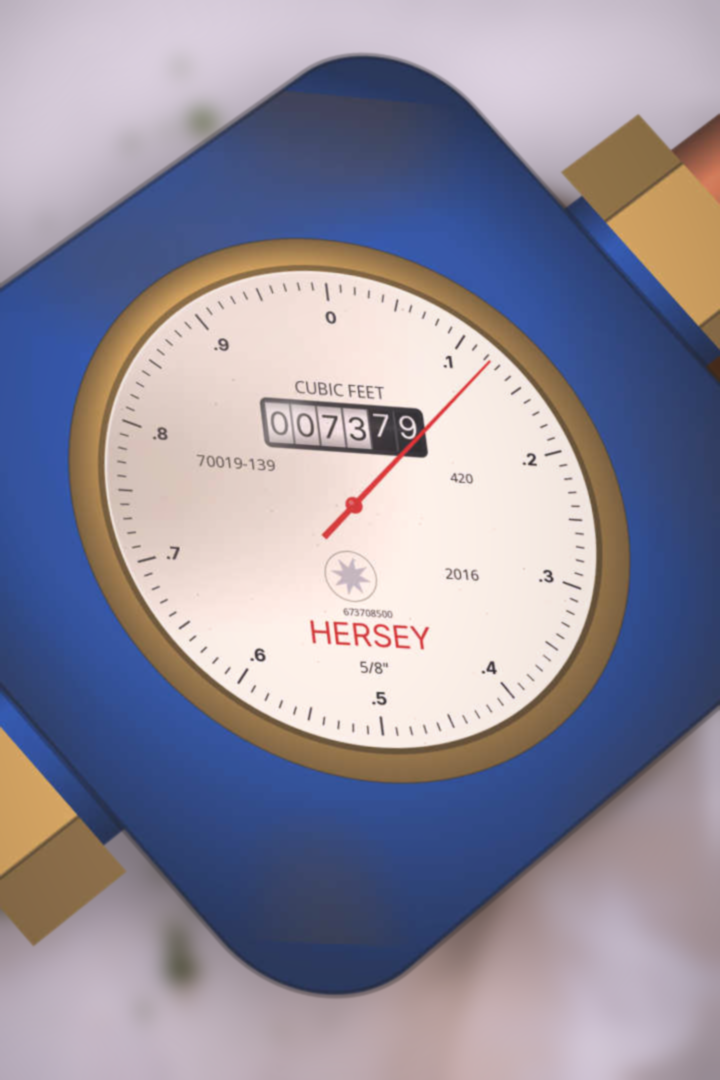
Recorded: 7379.12 ft³
